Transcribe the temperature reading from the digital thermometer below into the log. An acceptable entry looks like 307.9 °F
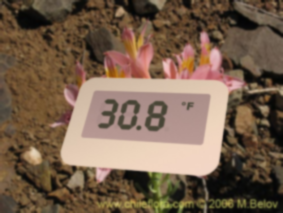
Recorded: 30.8 °F
